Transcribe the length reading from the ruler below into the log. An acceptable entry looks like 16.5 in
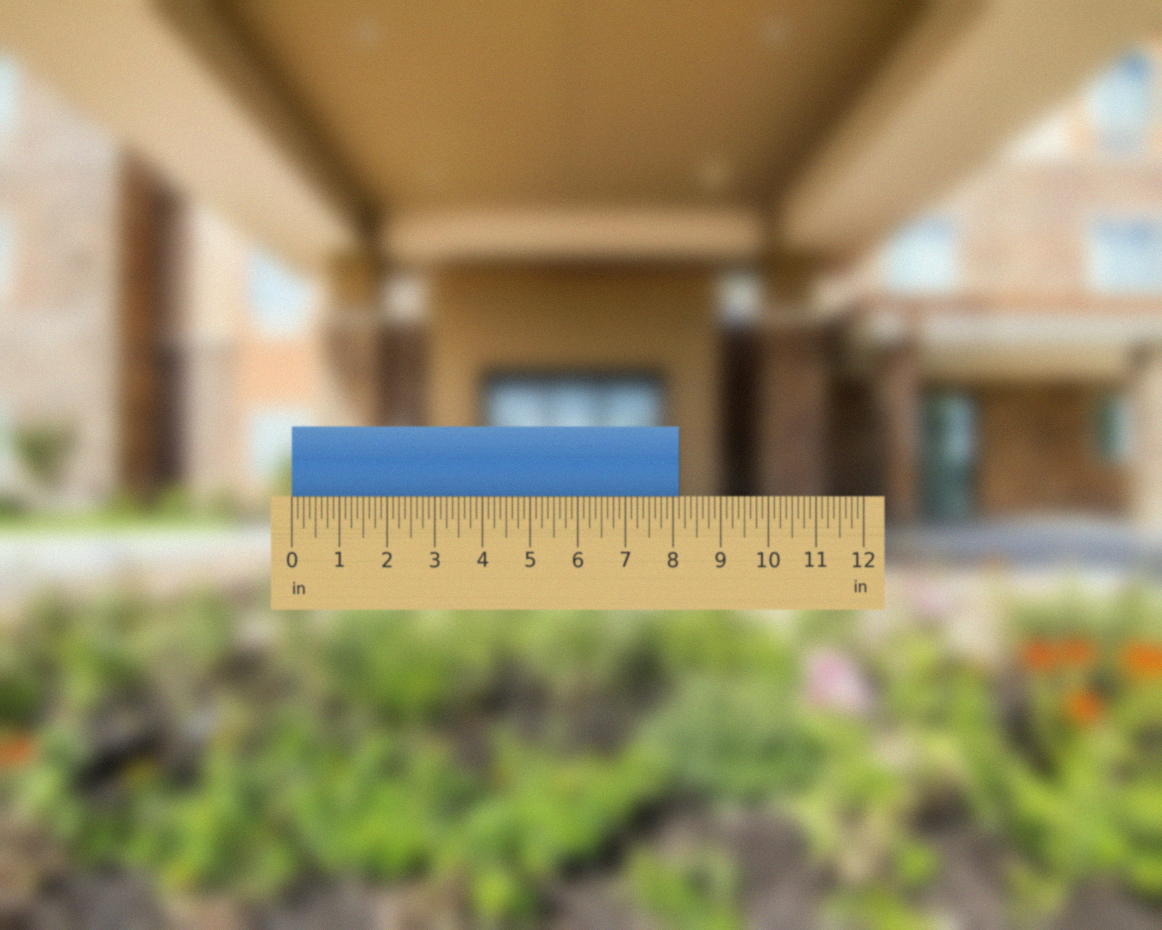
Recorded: 8.125 in
